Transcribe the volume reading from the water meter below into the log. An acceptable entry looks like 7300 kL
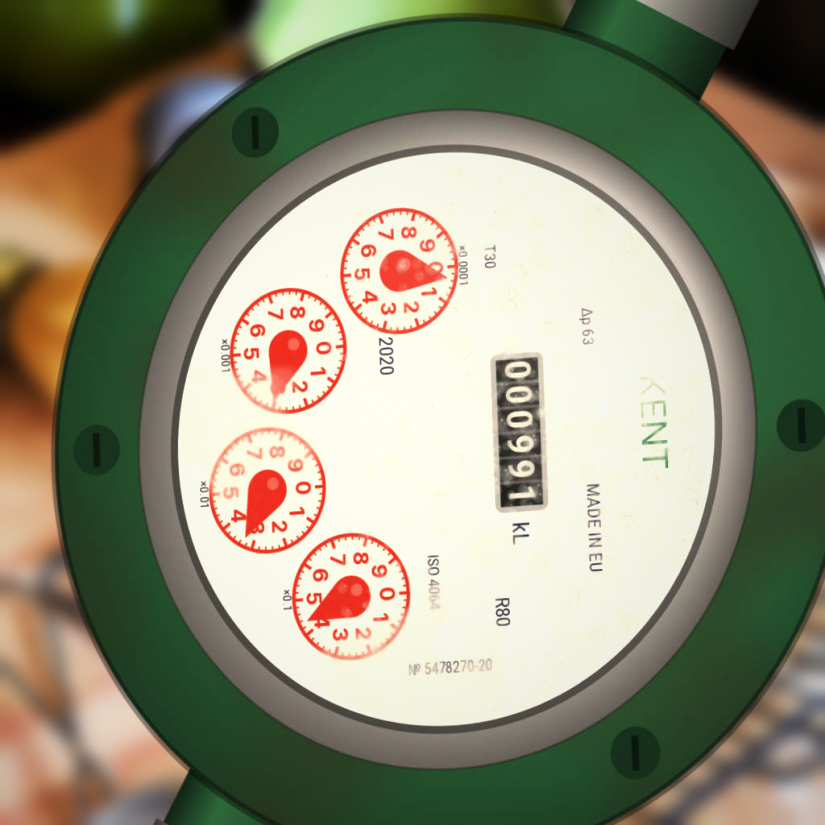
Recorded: 991.4330 kL
